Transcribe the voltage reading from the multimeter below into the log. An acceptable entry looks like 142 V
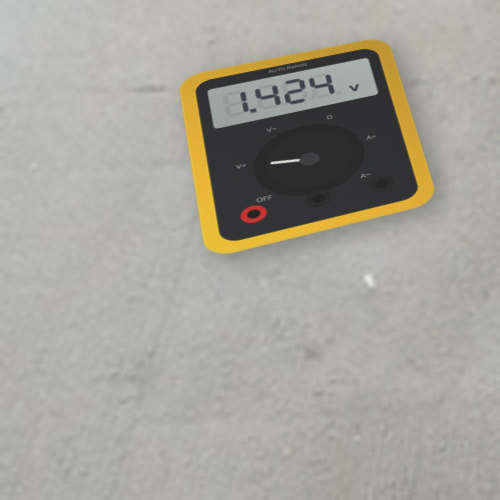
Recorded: 1.424 V
